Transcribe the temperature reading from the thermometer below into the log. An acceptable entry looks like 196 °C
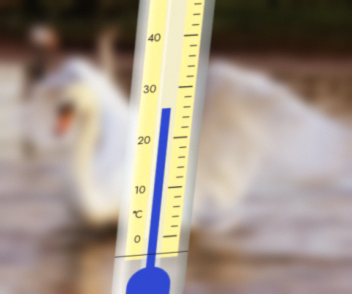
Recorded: 26 °C
